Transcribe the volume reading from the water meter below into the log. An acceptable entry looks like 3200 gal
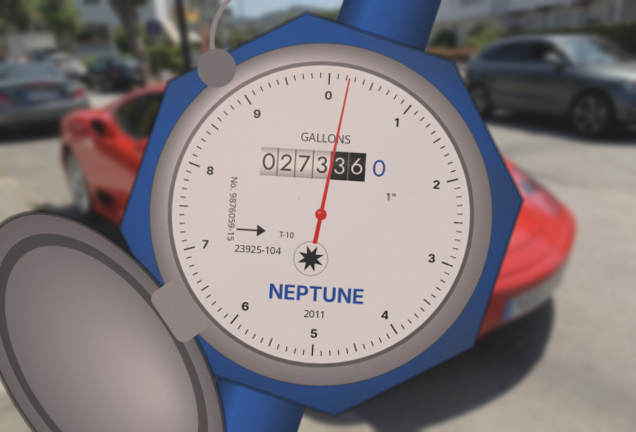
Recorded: 273360.2 gal
